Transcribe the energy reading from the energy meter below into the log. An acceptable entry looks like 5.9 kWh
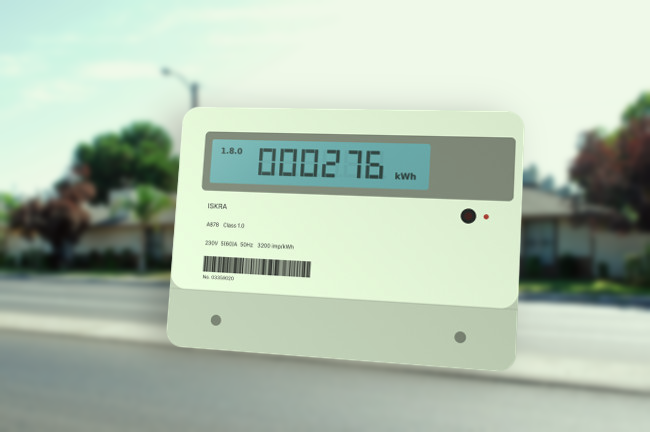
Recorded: 276 kWh
